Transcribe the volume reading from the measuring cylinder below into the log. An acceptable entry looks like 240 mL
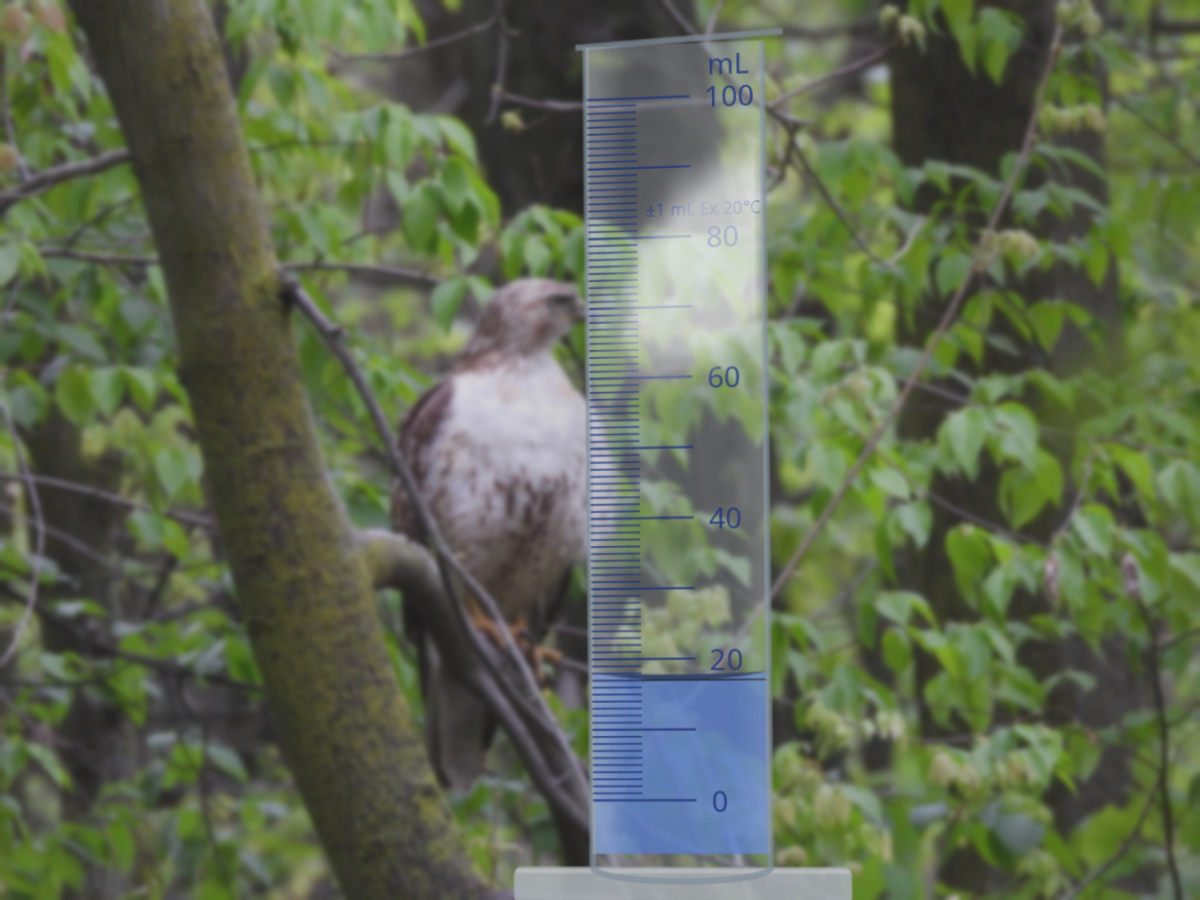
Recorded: 17 mL
